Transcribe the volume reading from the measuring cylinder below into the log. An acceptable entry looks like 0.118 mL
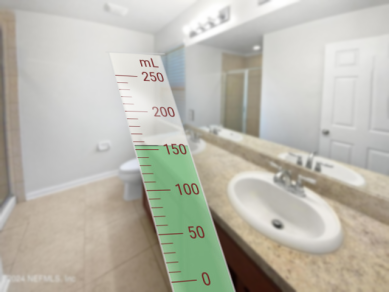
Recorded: 155 mL
